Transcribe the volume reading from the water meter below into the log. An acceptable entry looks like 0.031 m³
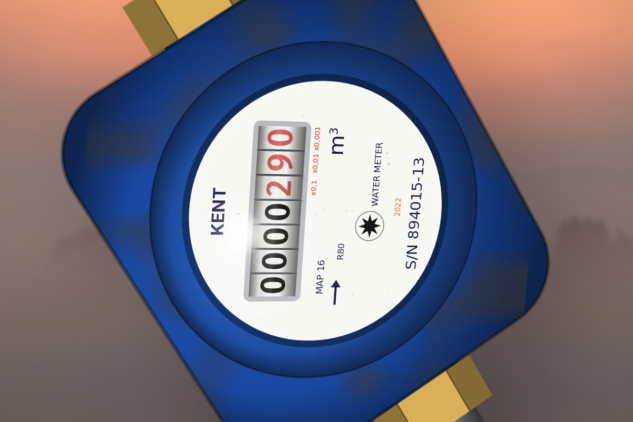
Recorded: 0.290 m³
